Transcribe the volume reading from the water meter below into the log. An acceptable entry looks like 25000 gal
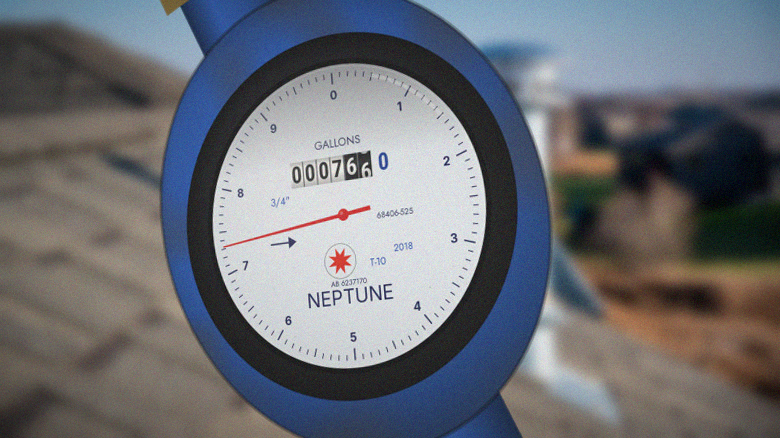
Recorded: 7657.3 gal
